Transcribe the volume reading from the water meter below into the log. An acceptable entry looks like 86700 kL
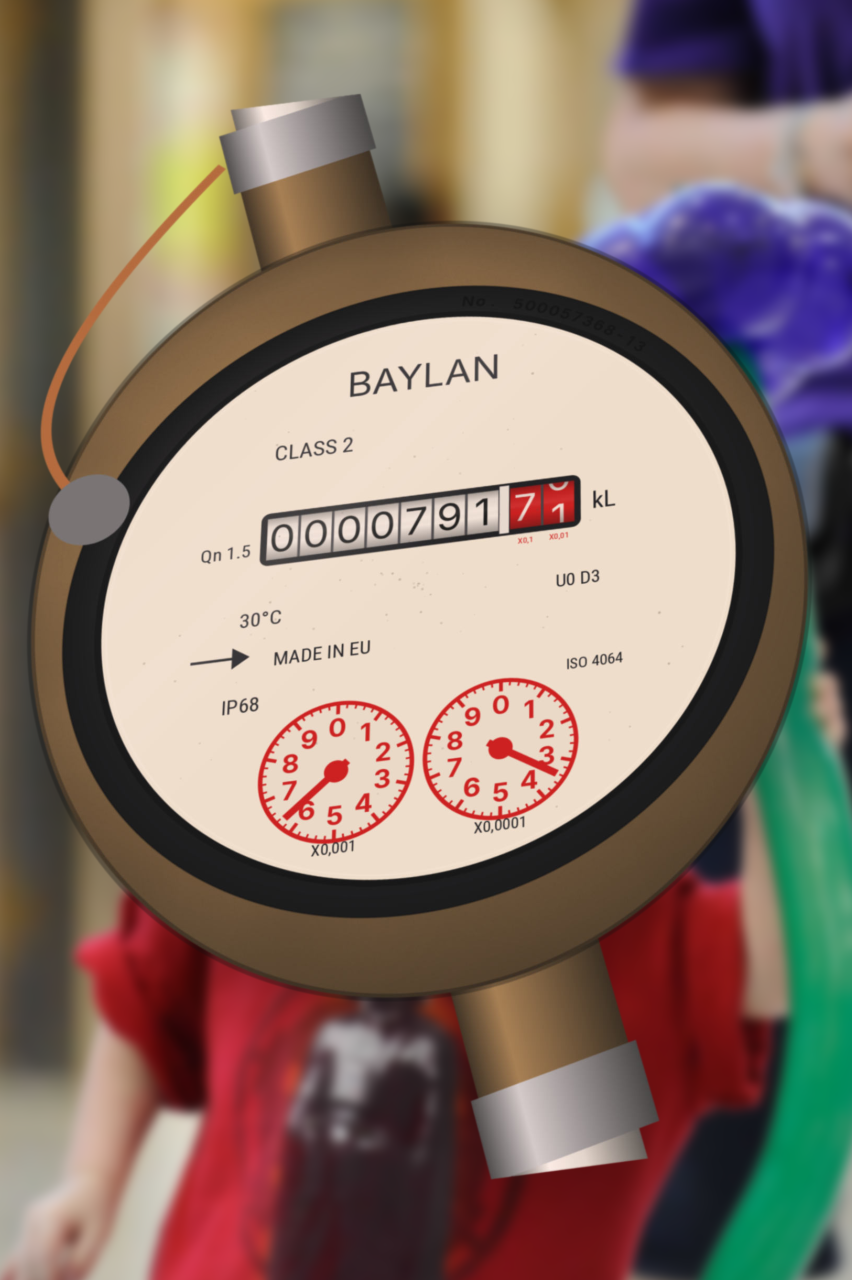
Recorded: 791.7063 kL
